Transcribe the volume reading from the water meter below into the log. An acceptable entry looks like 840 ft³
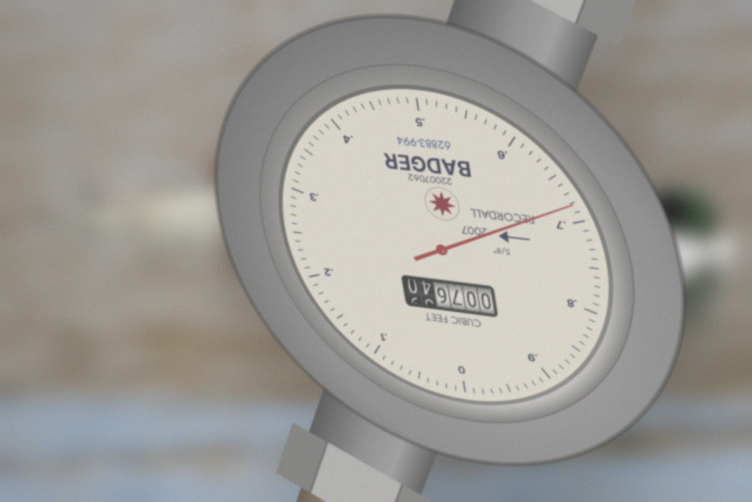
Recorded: 7639.68 ft³
